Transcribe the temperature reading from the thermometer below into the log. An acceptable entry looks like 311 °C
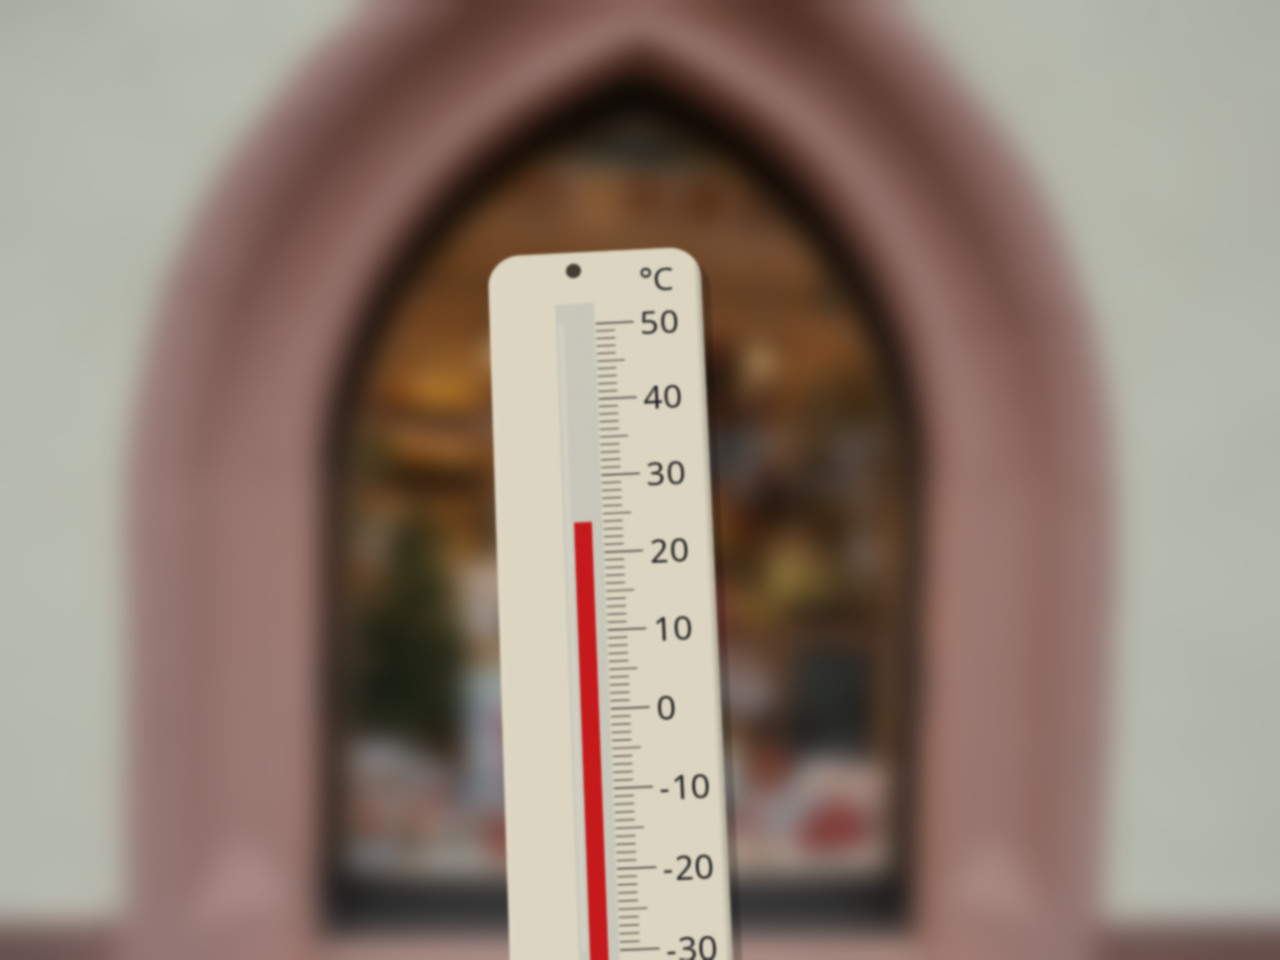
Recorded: 24 °C
